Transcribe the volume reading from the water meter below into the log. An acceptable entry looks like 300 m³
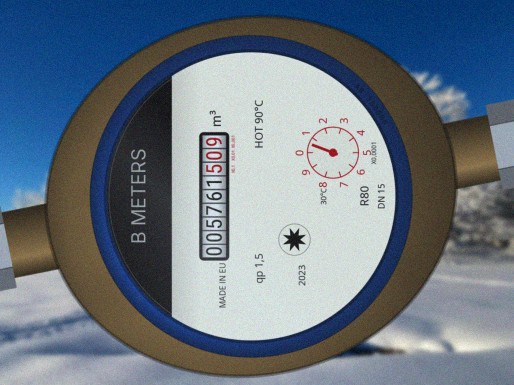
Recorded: 5761.5090 m³
